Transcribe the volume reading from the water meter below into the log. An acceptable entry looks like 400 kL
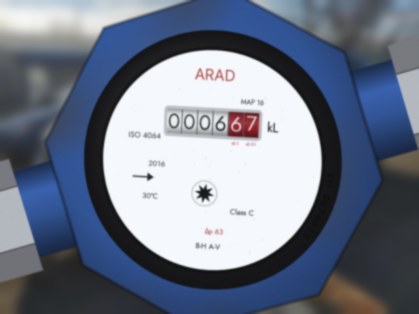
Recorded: 6.67 kL
